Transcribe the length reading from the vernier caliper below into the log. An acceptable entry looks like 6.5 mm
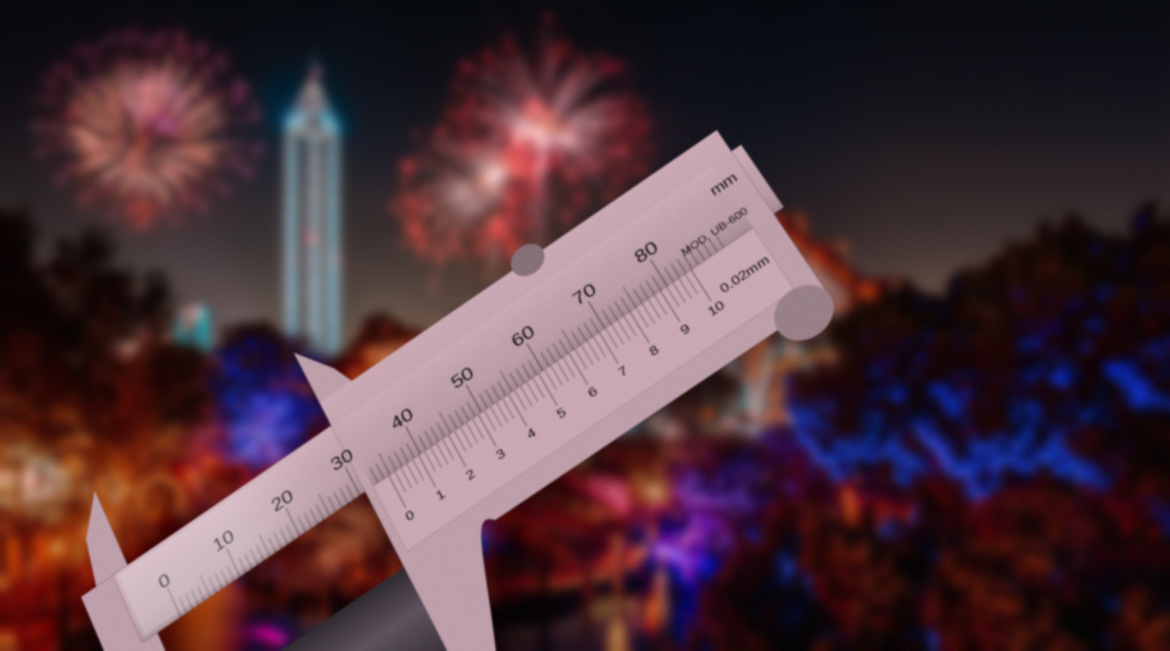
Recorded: 34.8 mm
